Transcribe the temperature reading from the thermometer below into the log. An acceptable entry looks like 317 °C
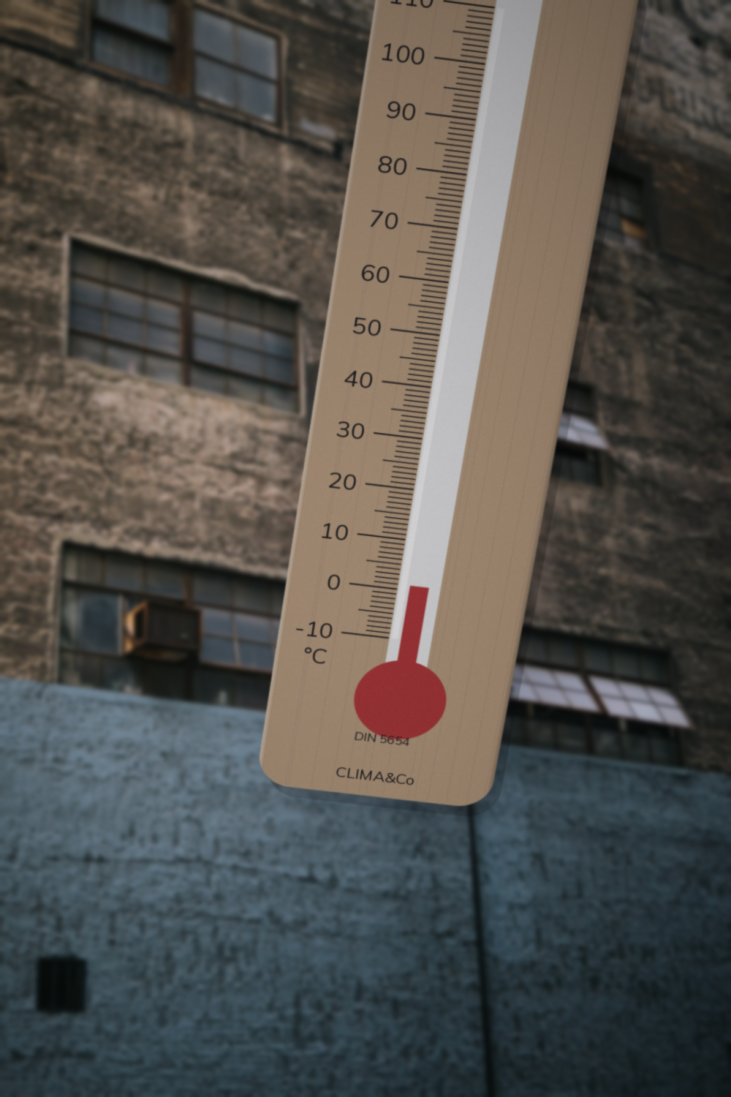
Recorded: 1 °C
